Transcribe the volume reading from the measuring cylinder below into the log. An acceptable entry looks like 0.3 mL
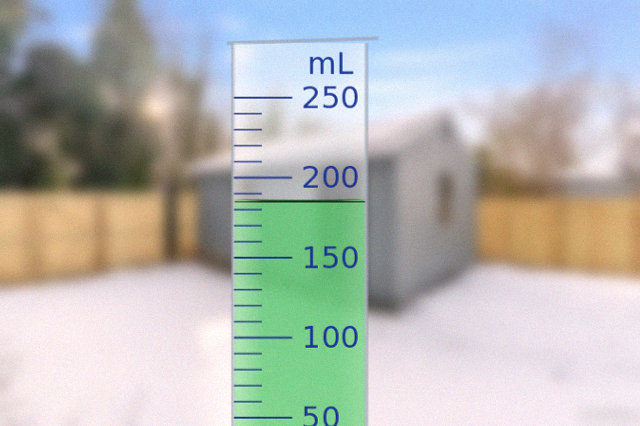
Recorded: 185 mL
